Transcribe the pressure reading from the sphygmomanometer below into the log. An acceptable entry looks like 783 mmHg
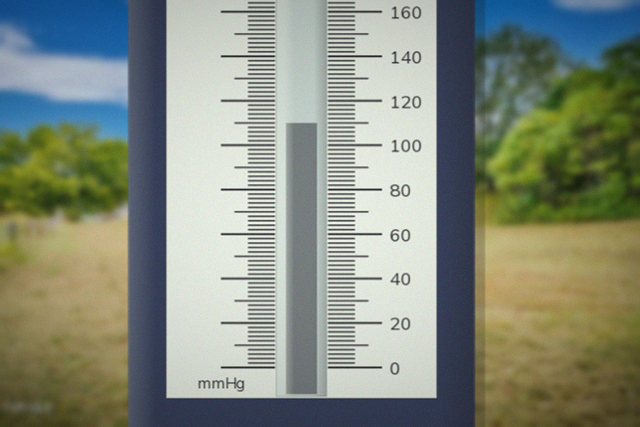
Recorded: 110 mmHg
